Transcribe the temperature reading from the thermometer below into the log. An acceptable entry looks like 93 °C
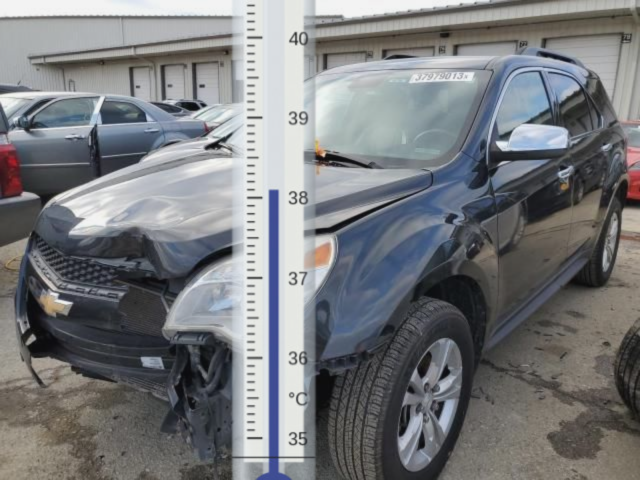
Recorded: 38.1 °C
